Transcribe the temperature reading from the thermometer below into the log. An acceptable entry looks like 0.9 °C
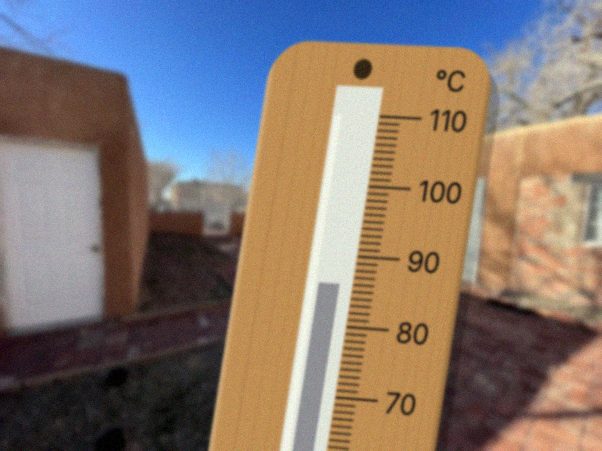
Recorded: 86 °C
